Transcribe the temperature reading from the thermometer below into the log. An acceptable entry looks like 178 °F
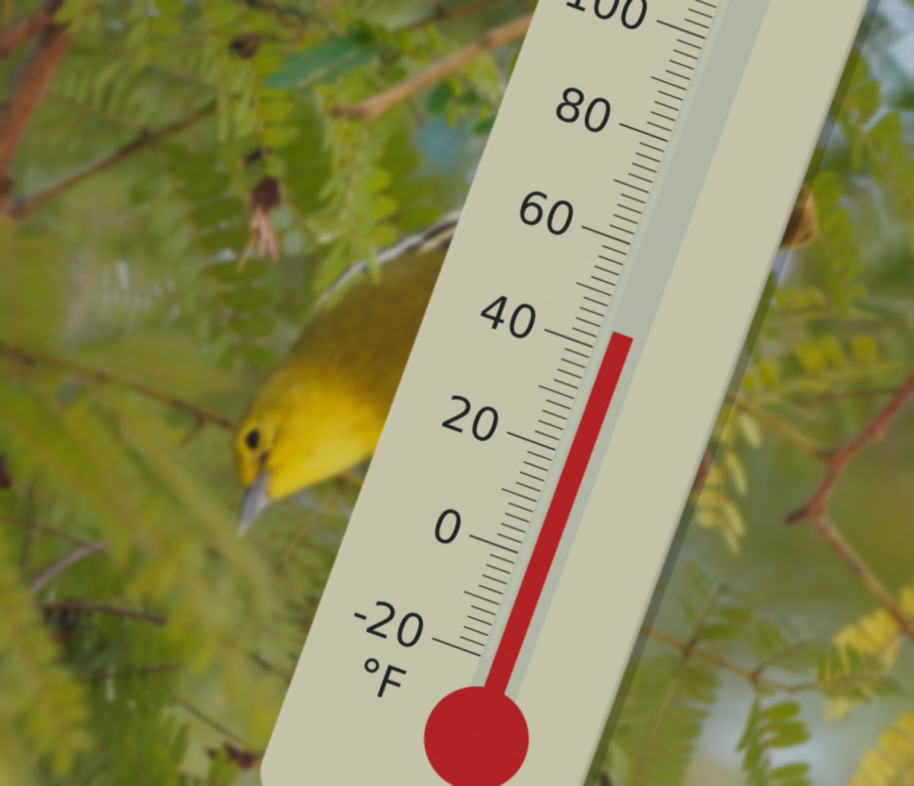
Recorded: 44 °F
